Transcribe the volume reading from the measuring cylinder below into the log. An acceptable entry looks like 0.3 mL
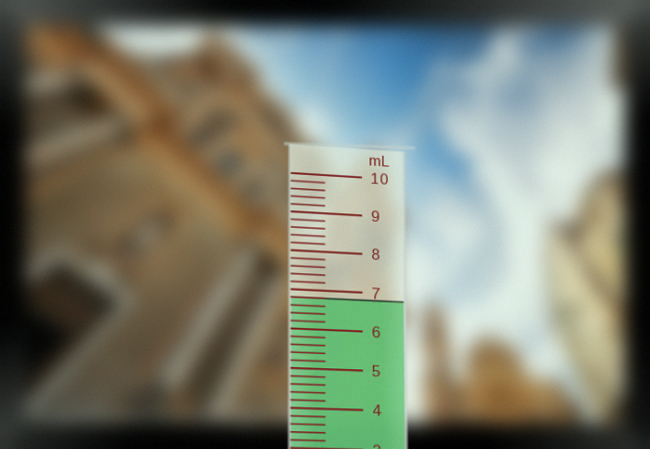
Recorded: 6.8 mL
